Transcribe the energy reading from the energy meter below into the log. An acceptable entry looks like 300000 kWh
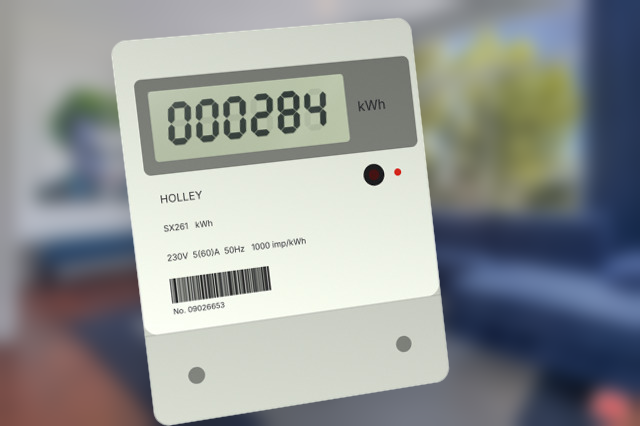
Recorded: 284 kWh
